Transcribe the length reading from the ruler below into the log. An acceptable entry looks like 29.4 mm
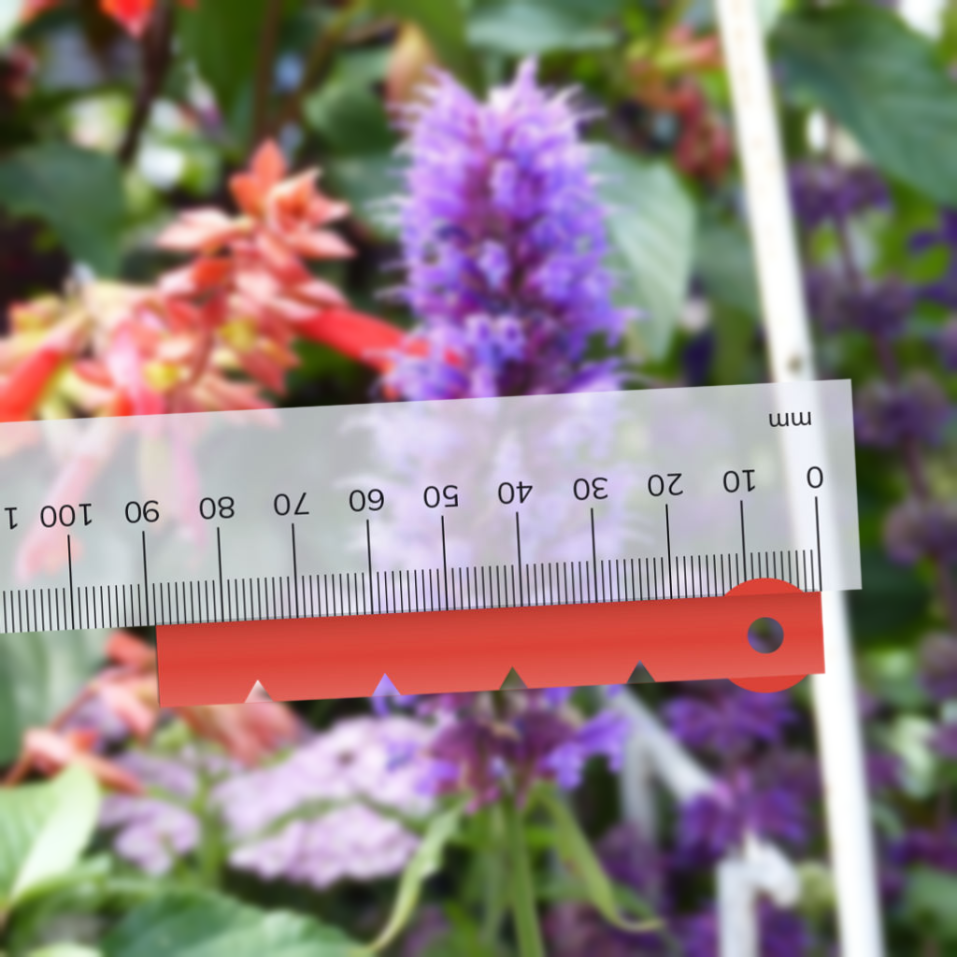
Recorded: 89 mm
